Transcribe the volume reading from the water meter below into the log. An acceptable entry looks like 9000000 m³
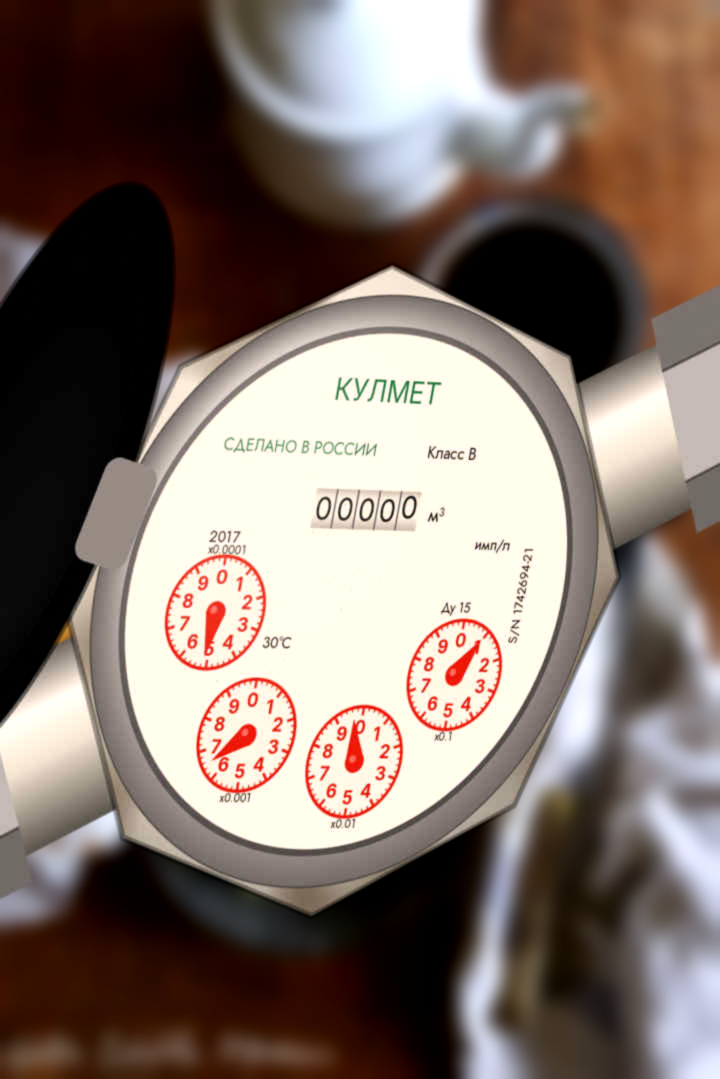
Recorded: 0.0965 m³
